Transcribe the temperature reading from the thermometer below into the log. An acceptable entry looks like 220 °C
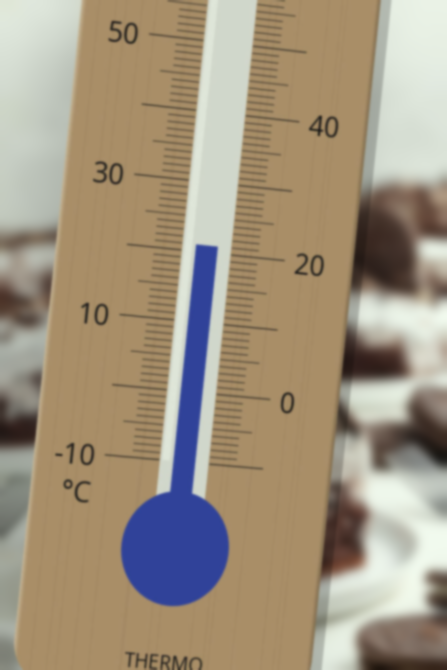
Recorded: 21 °C
